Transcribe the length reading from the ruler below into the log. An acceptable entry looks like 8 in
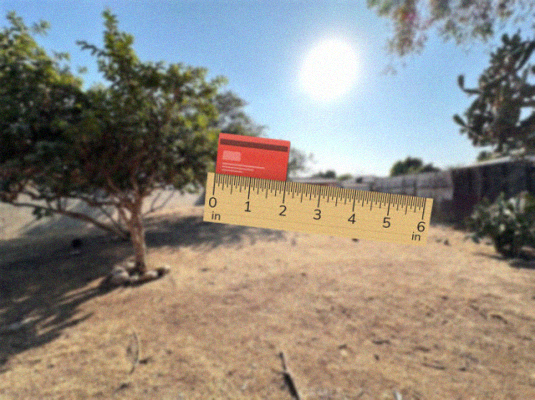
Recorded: 2 in
